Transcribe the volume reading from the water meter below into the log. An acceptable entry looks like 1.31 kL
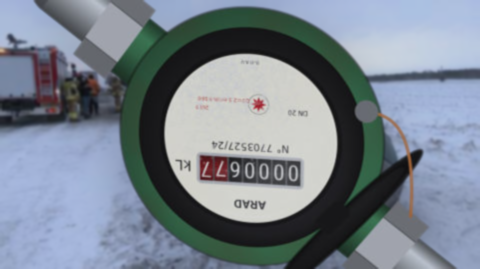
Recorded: 6.77 kL
